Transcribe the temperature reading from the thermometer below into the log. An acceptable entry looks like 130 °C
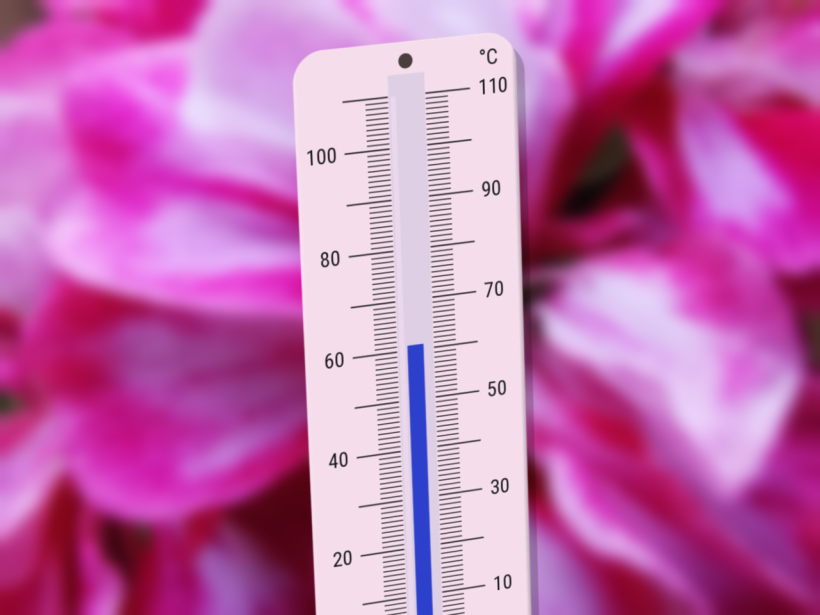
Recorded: 61 °C
